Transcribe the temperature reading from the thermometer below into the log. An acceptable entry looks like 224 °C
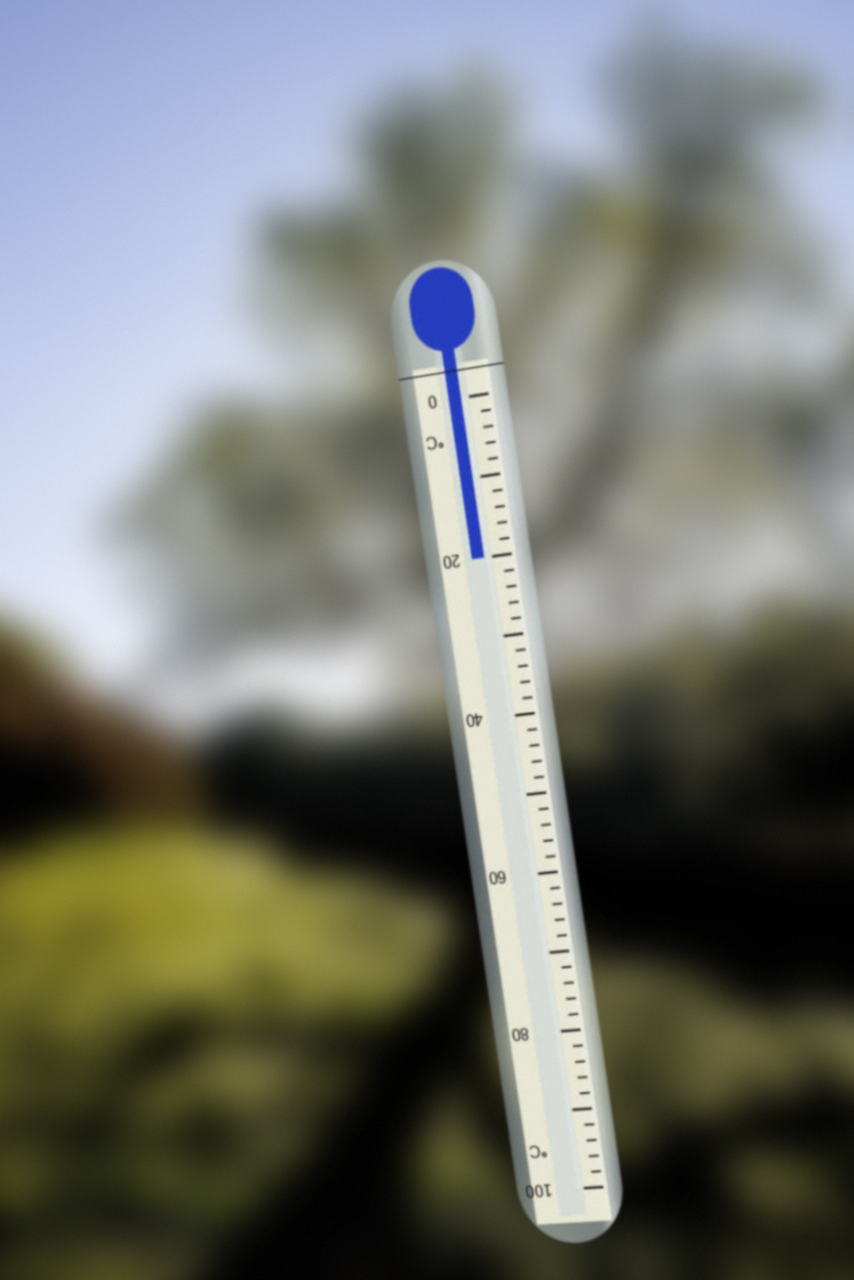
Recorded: 20 °C
